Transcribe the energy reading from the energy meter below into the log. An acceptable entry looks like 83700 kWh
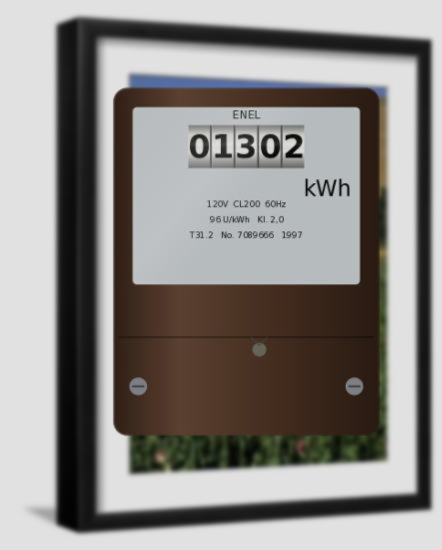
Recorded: 1302 kWh
